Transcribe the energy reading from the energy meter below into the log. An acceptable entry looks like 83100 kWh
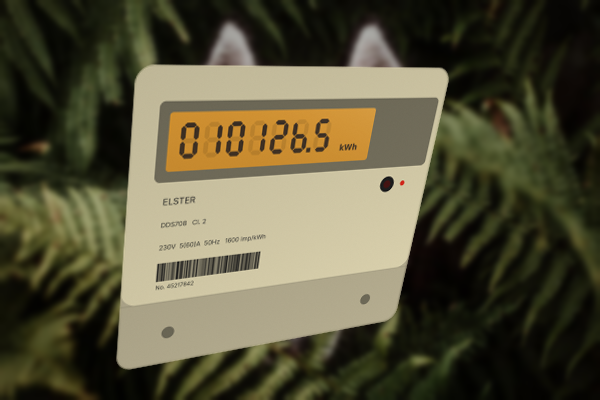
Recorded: 10126.5 kWh
